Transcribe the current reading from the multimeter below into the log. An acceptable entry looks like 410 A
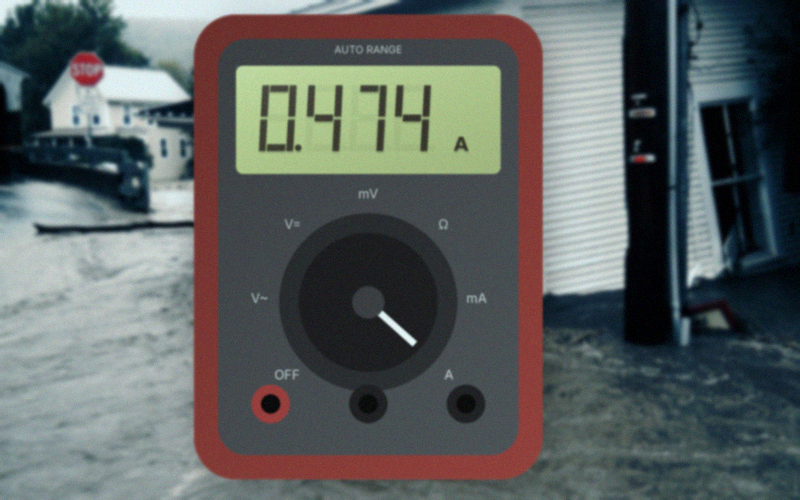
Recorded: 0.474 A
